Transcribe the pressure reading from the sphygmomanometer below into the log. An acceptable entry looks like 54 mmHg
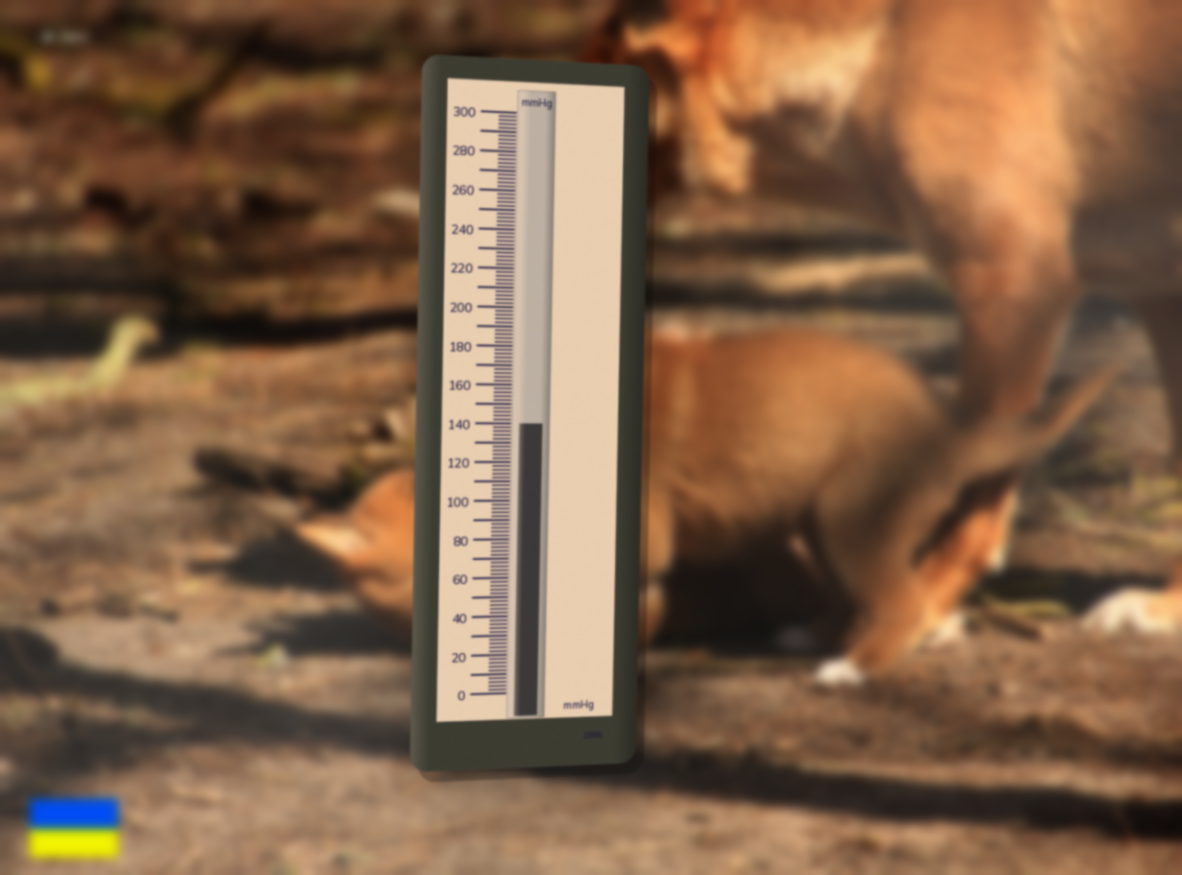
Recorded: 140 mmHg
